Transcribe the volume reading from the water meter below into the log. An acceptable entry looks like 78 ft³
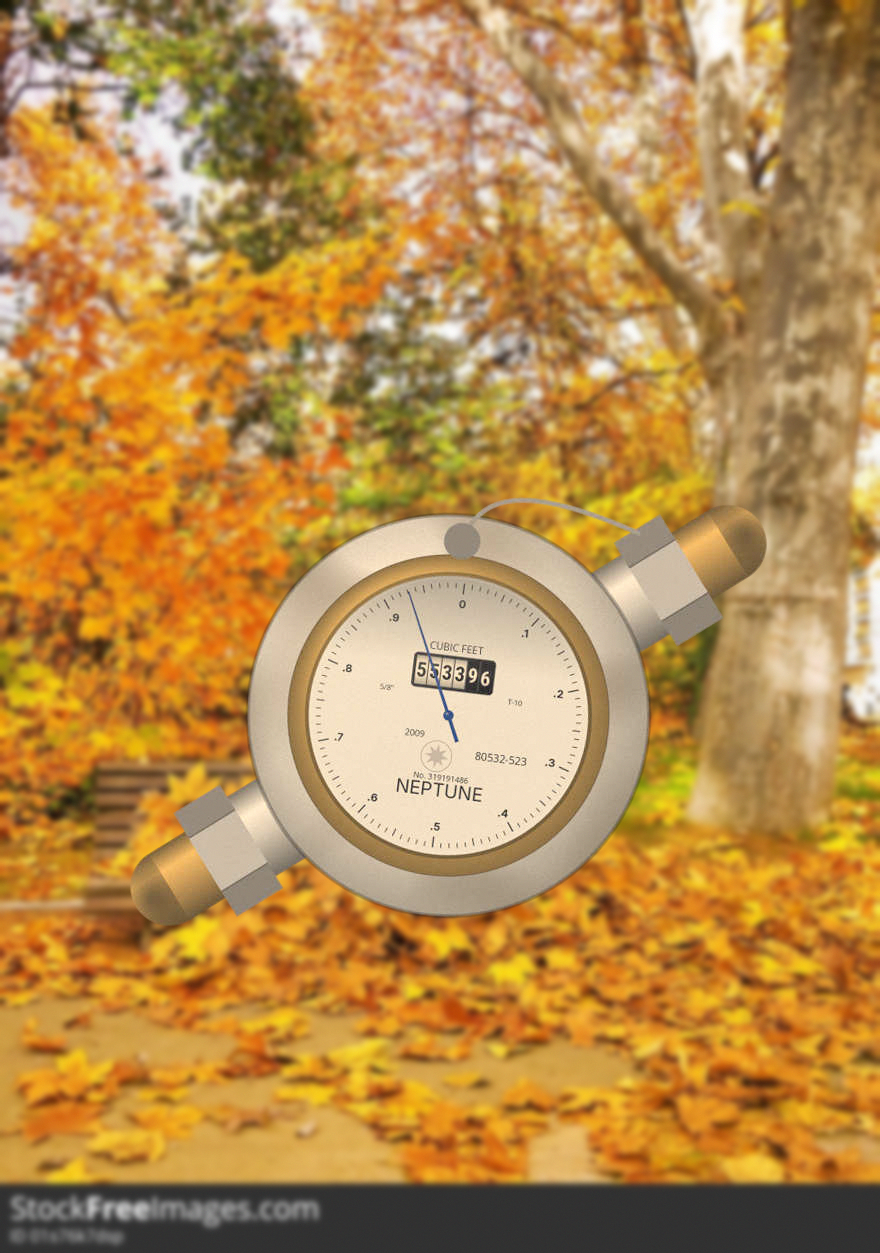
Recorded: 553395.93 ft³
